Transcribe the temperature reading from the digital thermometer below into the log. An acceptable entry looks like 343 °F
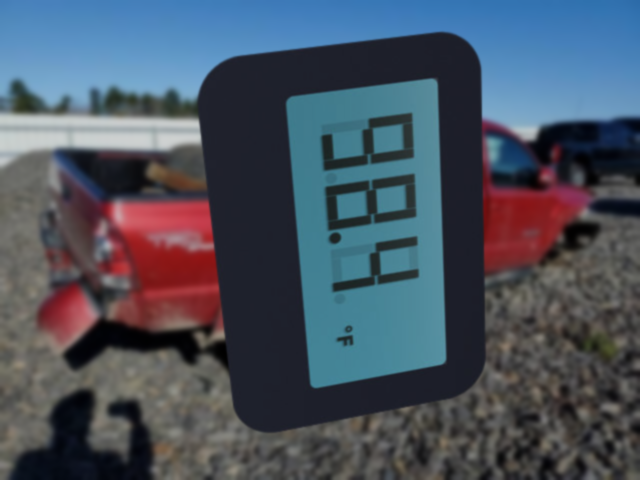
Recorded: 98.4 °F
